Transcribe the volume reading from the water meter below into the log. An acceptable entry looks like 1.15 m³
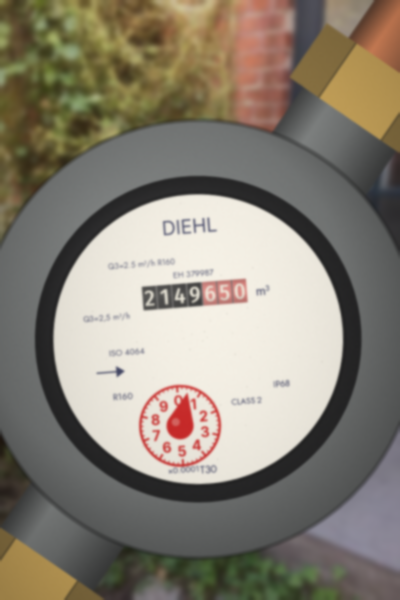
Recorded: 2149.6500 m³
